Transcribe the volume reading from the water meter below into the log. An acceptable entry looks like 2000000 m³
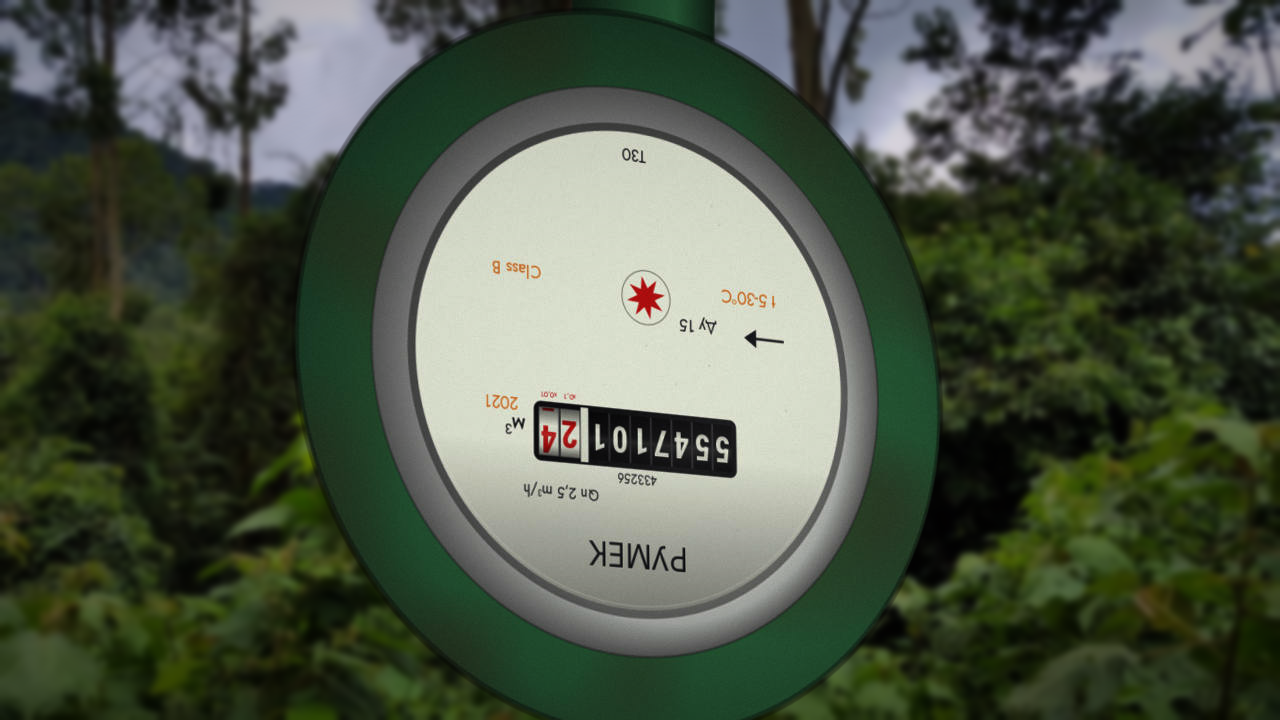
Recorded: 5547101.24 m³
